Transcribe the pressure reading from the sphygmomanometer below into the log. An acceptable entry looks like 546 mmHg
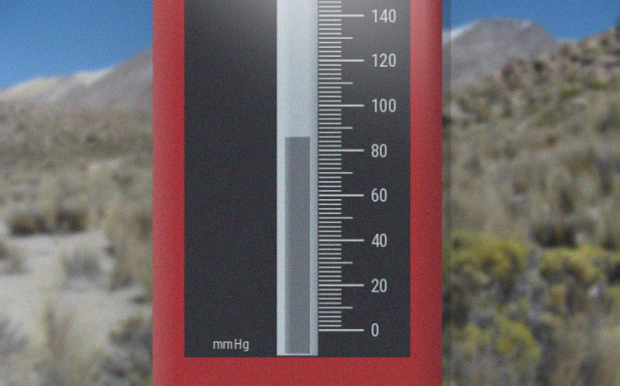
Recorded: 86 mmHg
